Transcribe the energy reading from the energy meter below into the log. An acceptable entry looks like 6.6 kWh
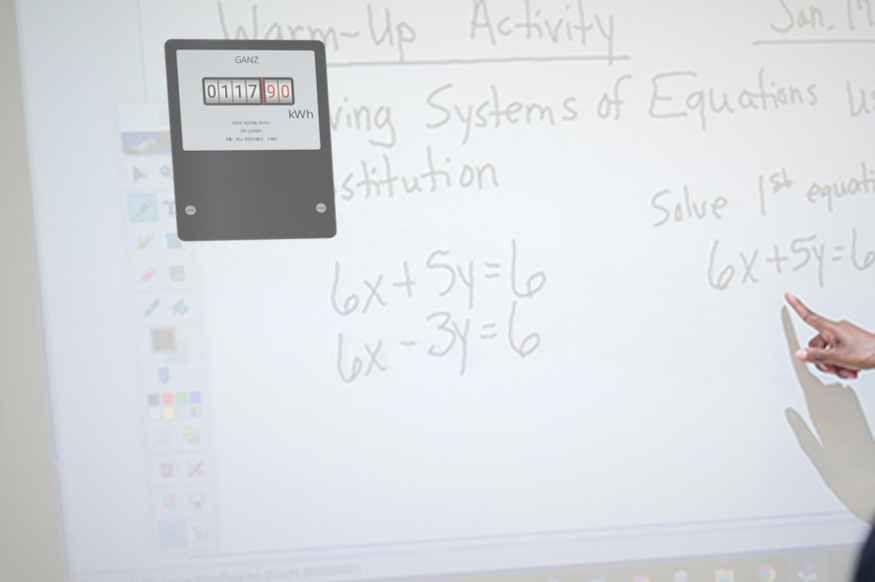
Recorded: 117.90 kWh
